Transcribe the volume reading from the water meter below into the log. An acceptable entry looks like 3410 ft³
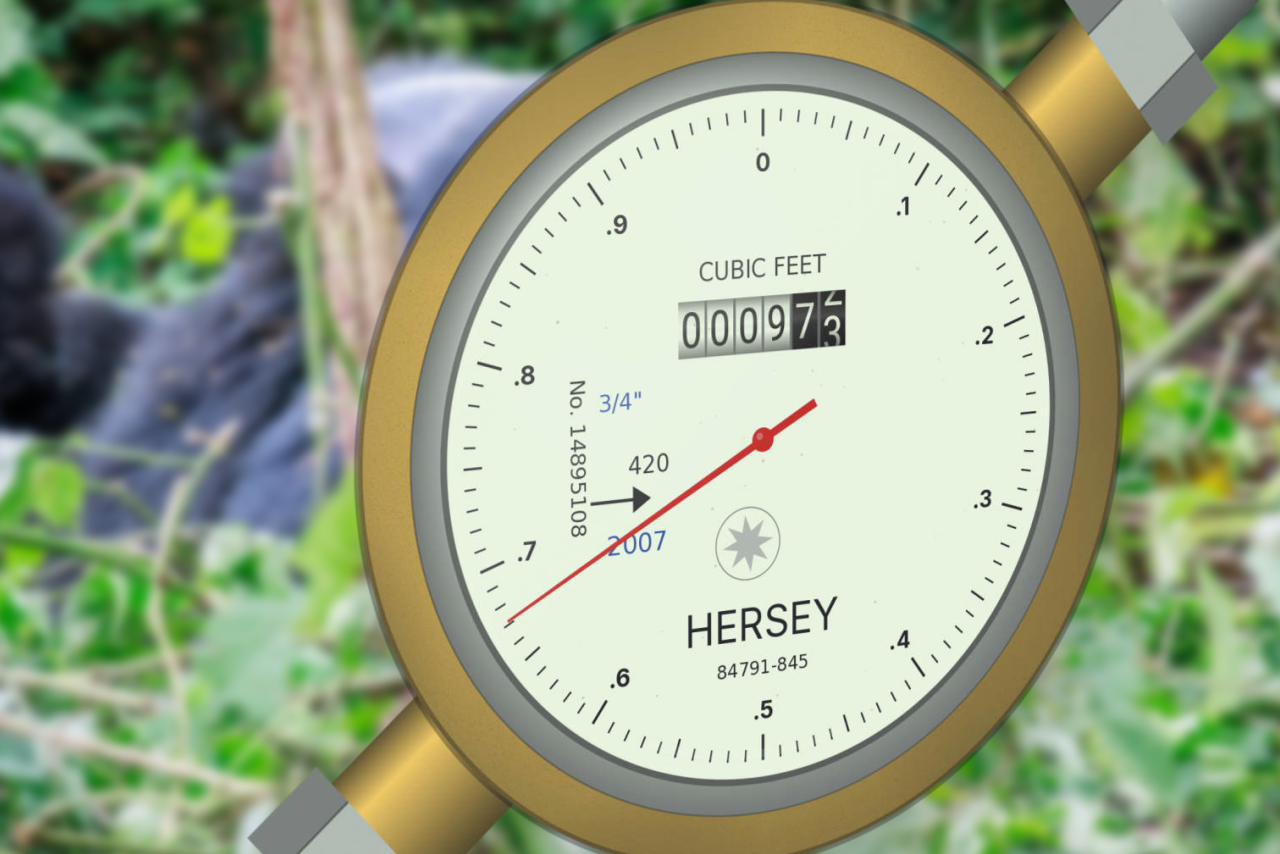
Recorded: 972.67 ft³
